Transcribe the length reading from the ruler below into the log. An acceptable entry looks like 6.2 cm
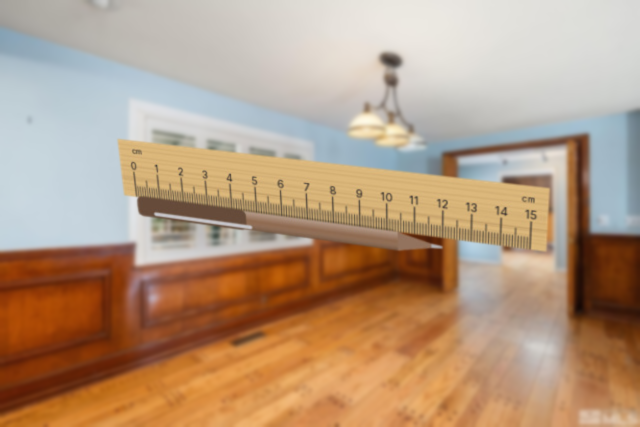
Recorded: 12 cm
